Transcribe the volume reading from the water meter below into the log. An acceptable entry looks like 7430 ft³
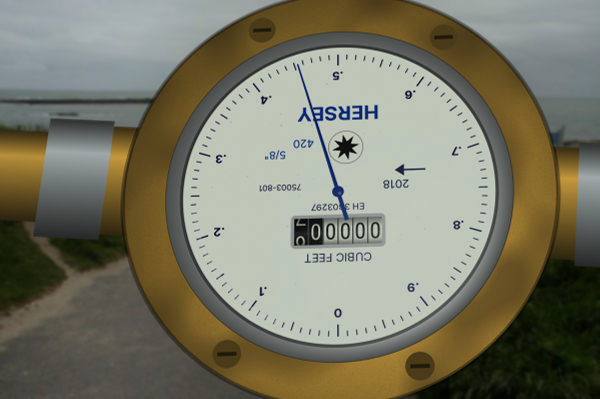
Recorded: 6.45 ft³
